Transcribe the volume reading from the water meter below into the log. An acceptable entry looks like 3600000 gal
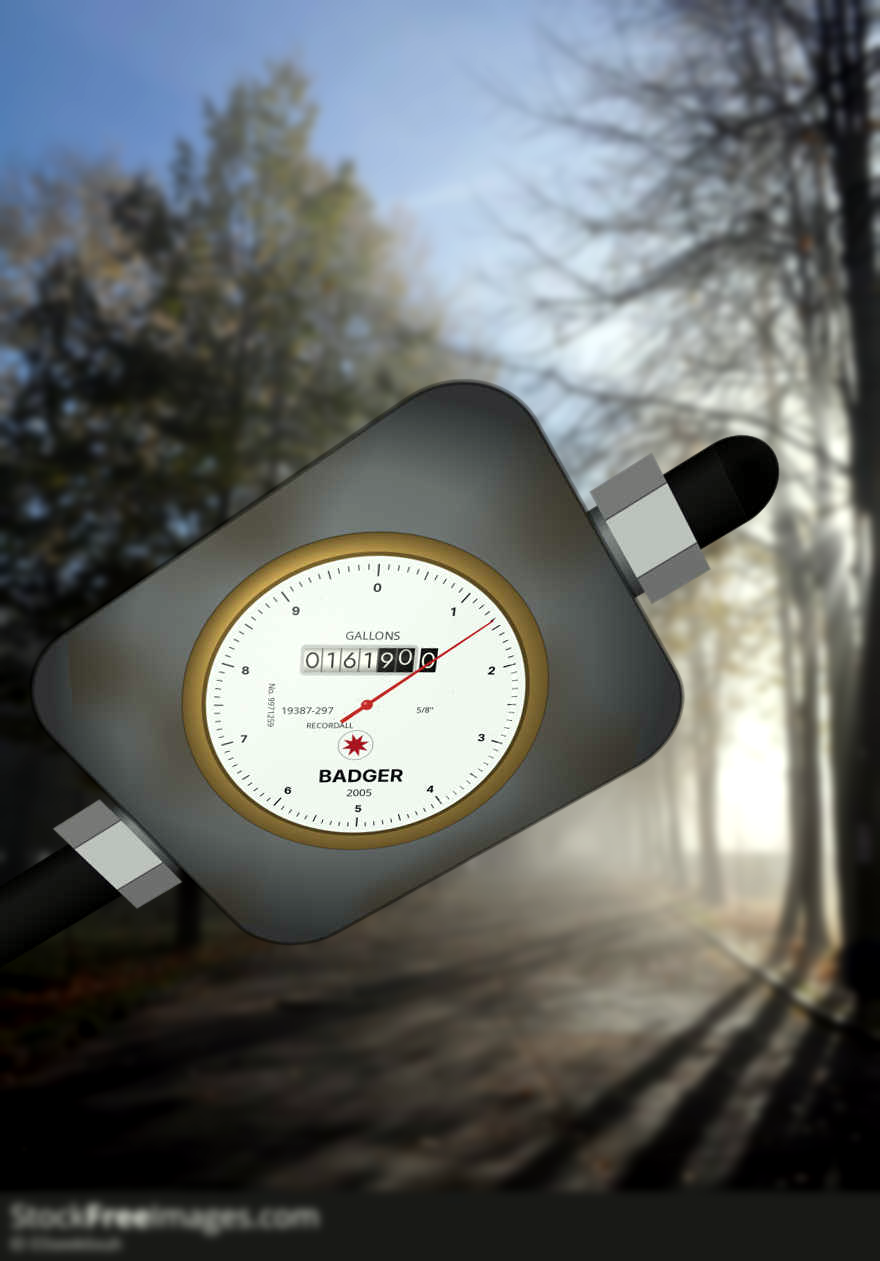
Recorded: 161901.4 gal
